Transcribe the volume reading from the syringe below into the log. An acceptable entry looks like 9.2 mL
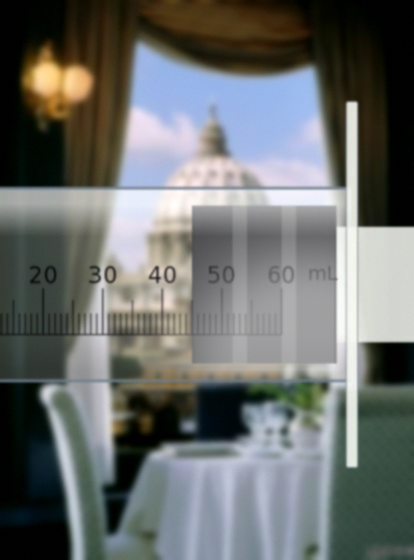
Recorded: 45 mL
